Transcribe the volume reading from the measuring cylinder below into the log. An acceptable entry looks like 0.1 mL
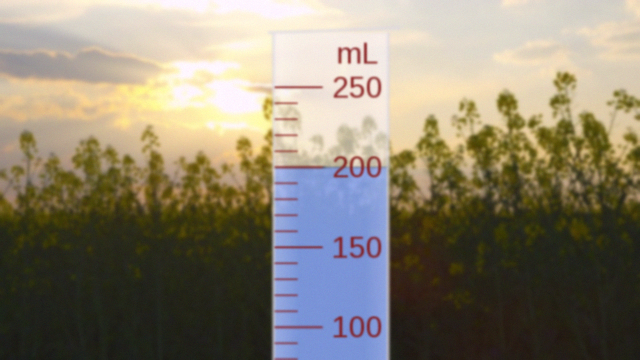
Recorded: 200 mL
